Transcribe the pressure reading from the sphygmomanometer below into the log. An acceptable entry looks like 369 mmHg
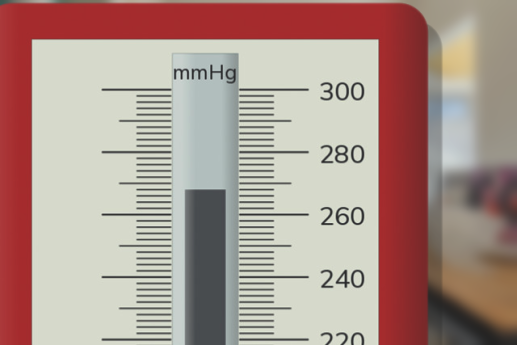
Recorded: 268 mmHg
